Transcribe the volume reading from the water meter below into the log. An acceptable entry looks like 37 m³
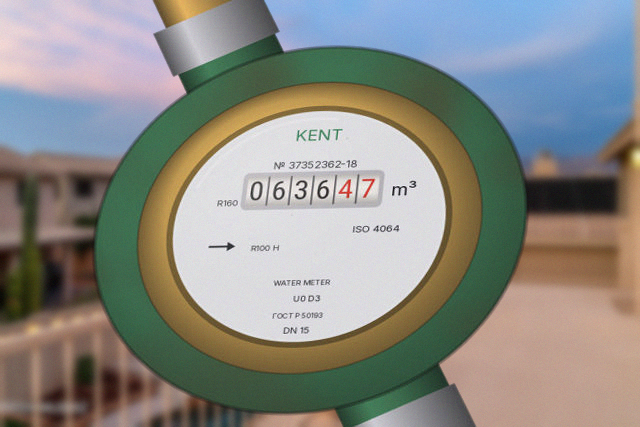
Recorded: 636.47 m³
